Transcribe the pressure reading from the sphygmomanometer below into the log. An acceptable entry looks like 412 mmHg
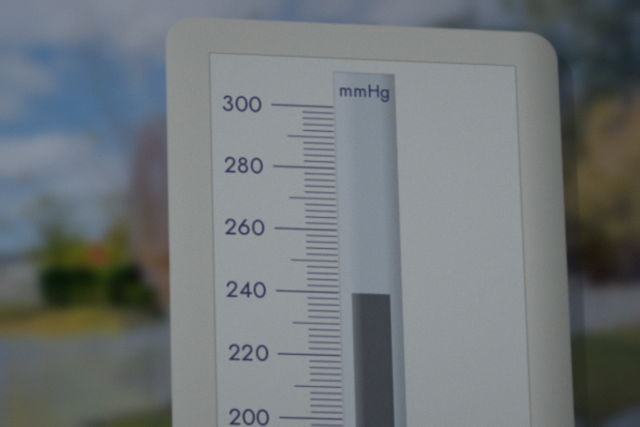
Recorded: 240 mmHg
